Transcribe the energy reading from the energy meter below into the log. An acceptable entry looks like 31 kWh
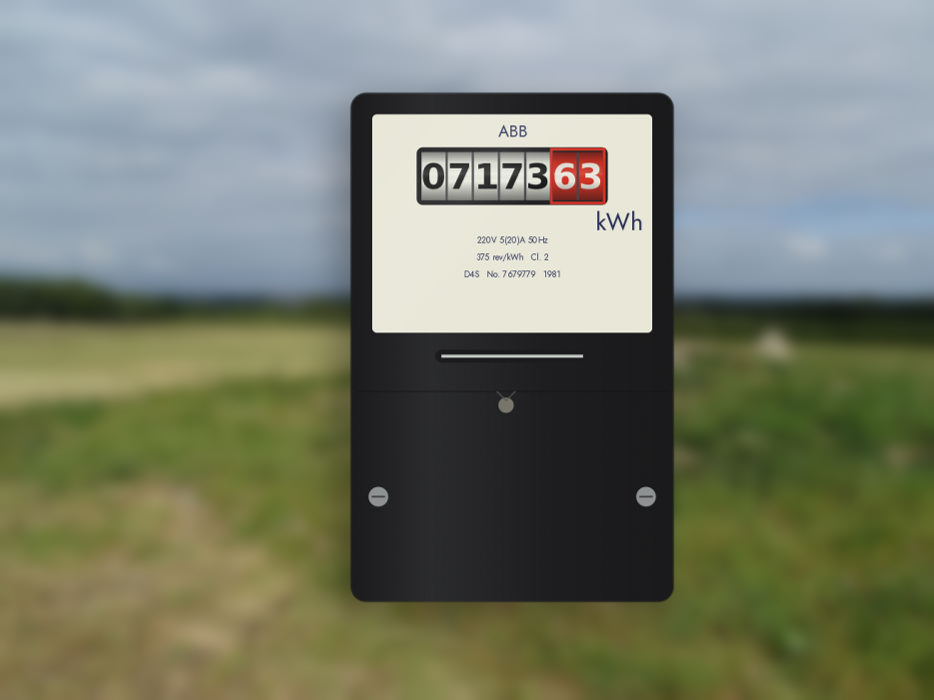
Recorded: 7173.63 kWh
